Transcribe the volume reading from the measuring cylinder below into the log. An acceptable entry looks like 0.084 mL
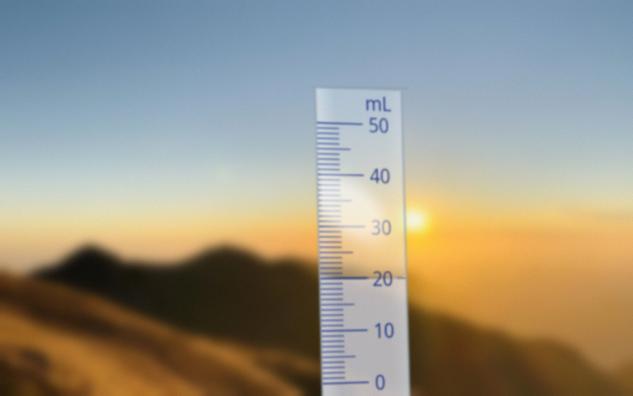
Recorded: 20 mL
